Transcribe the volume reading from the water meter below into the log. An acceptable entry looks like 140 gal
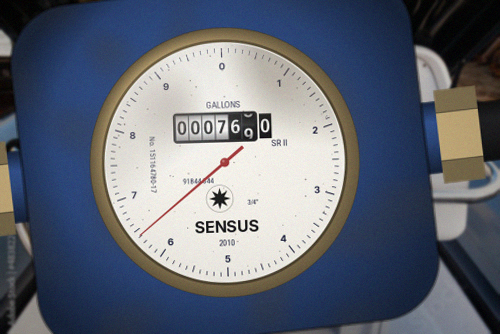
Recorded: 7686.4 gal
